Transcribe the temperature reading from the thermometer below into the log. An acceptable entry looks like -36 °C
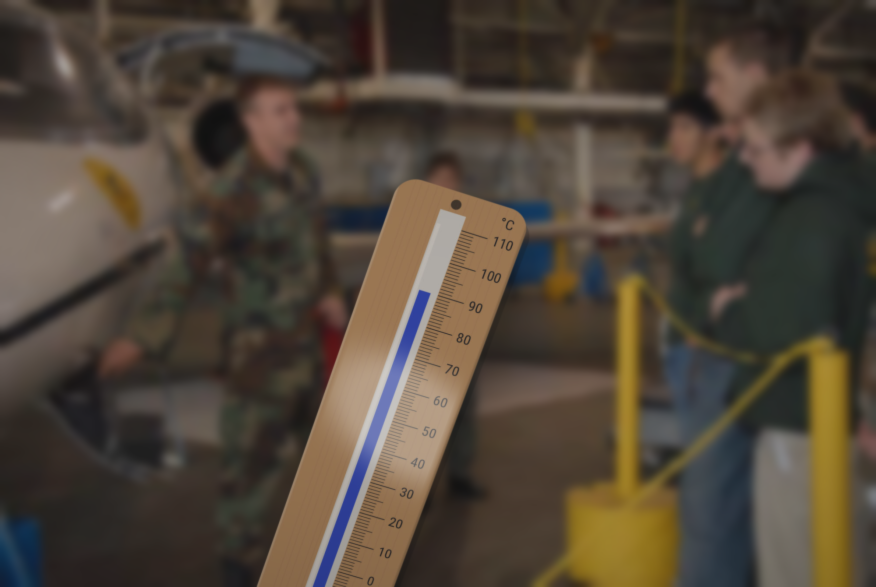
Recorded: 90 °C
